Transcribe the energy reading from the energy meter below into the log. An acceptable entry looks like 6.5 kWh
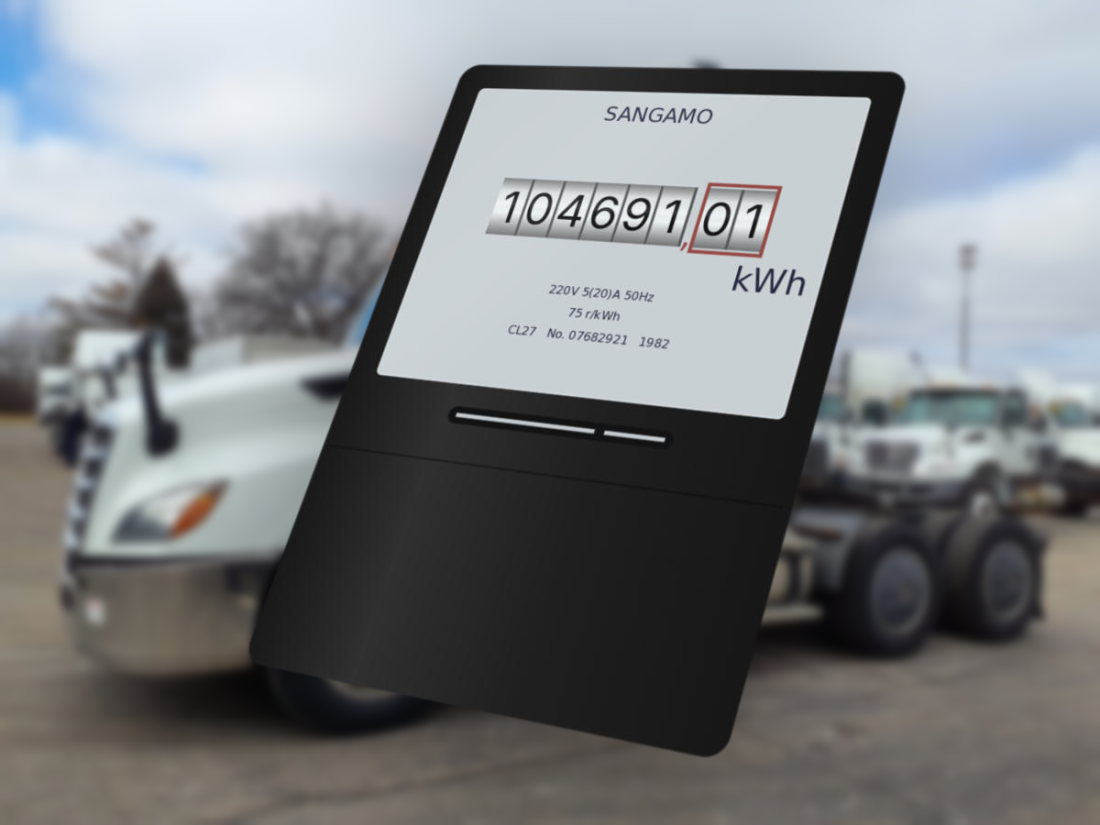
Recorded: 104691.01 kWh
